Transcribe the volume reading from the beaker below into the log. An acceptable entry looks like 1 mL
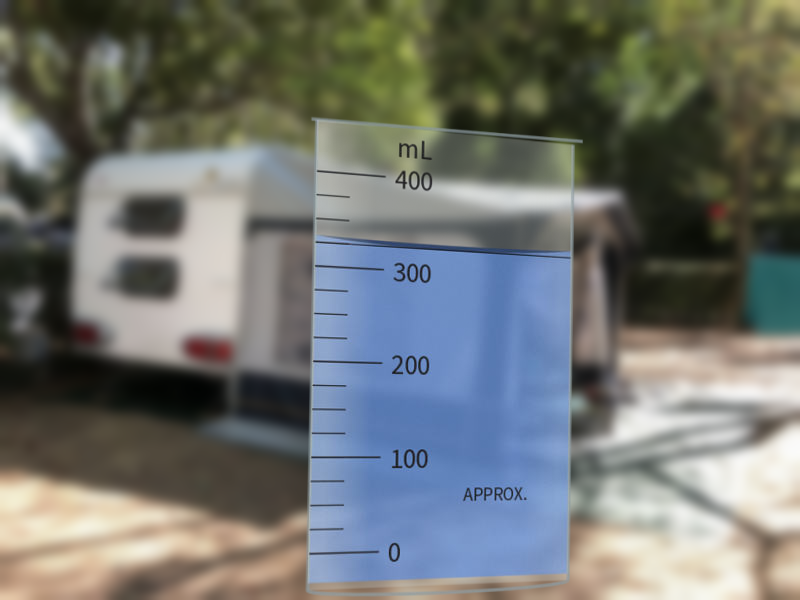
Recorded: 325 mL
